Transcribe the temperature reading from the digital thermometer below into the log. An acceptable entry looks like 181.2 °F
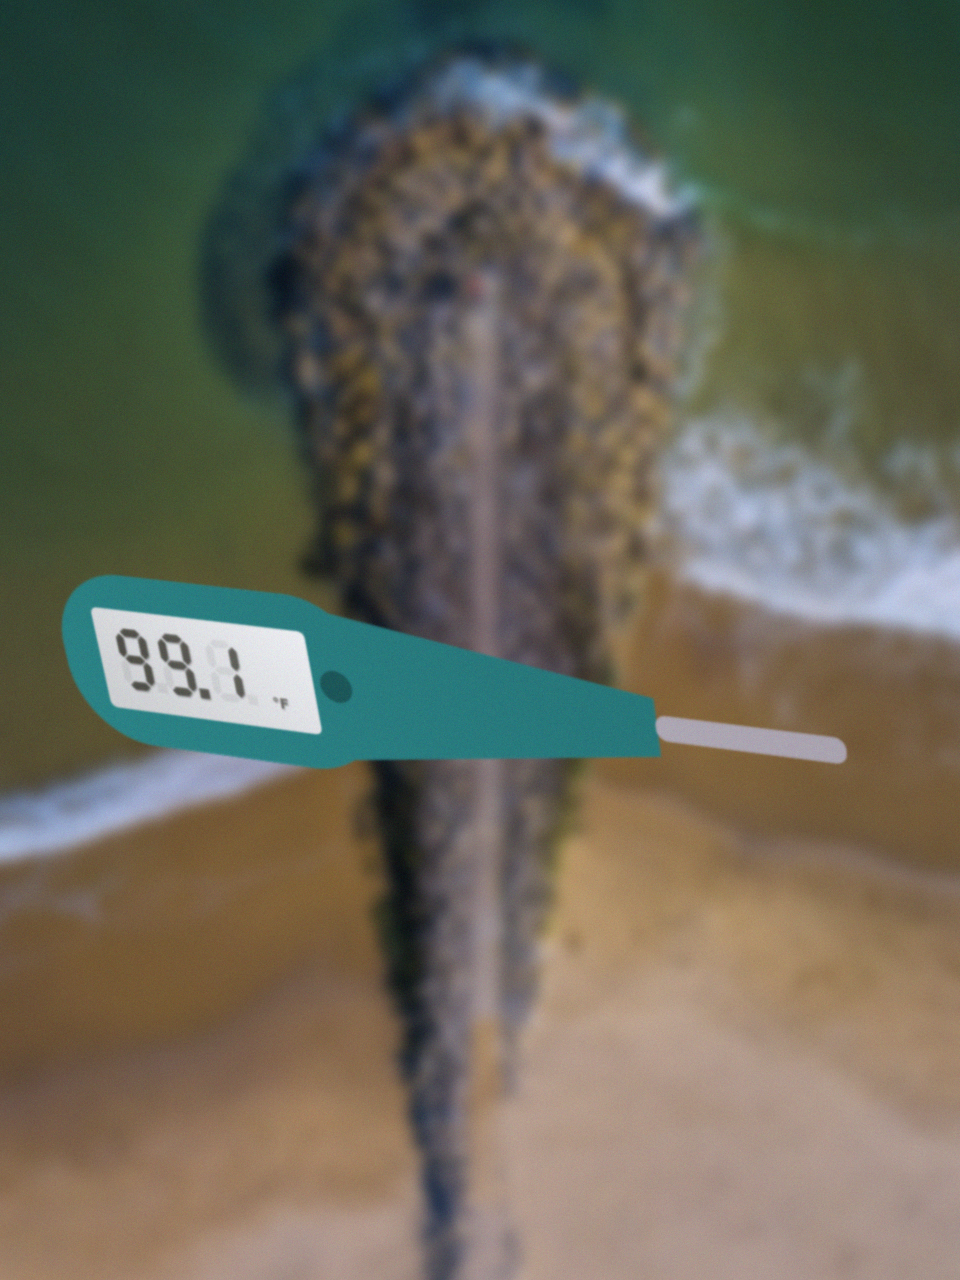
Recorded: 99.1 °F
